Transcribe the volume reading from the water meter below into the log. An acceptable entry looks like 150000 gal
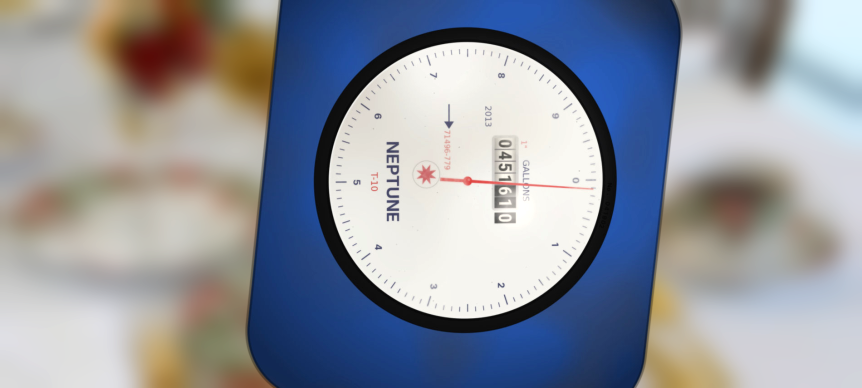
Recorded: 451610.1 gal
